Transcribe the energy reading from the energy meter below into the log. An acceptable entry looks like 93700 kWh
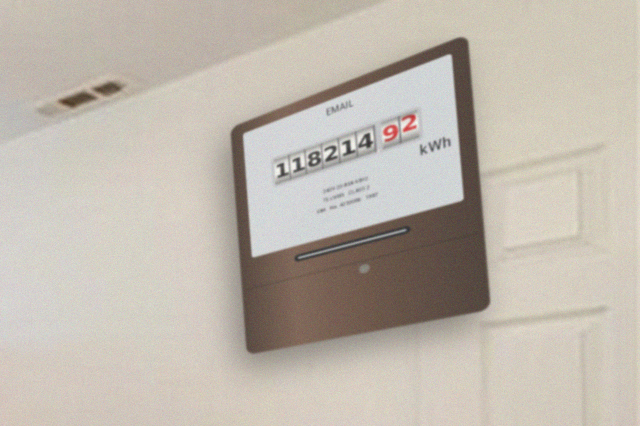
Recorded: 118214.92 kWh
